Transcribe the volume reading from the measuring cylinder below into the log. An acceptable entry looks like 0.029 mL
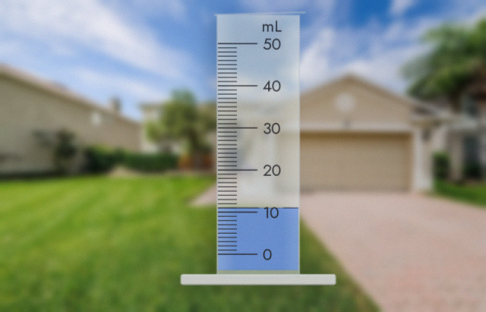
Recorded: 11 mL
